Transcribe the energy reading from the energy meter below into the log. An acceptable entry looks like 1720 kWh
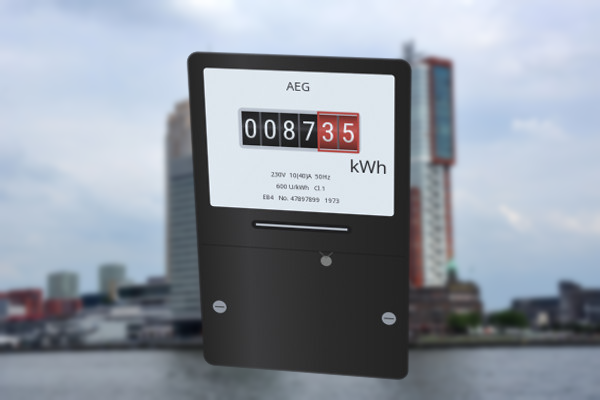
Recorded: 87.35 kWh
